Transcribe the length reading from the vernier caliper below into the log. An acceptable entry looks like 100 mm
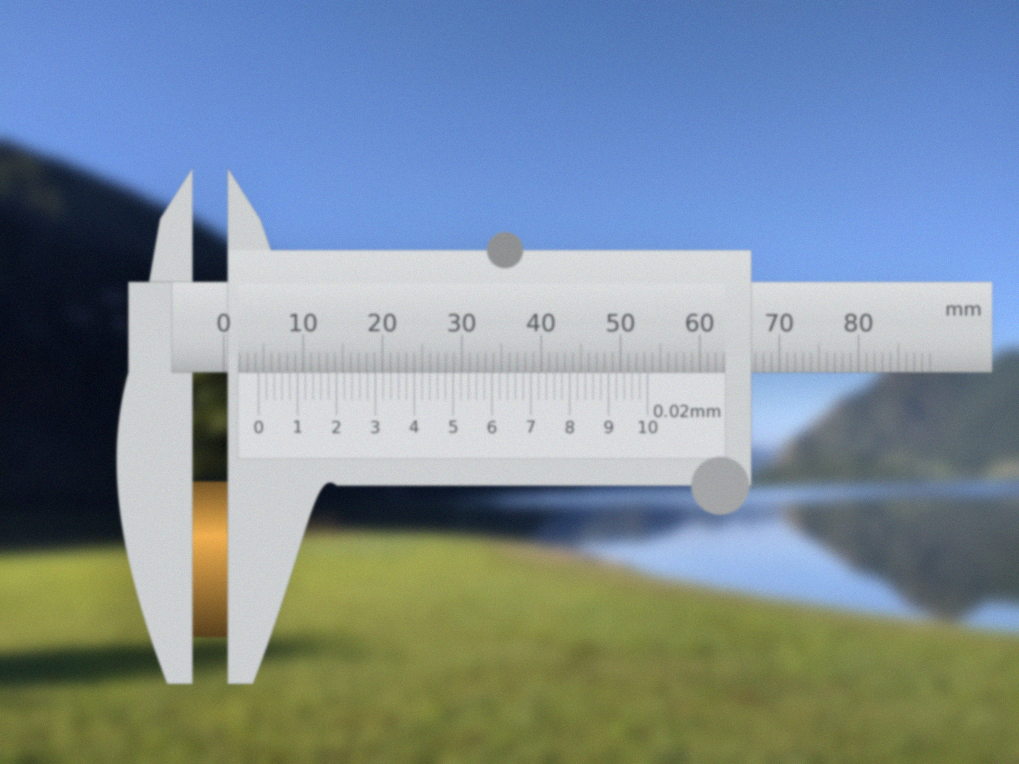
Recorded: 4.4 mm
